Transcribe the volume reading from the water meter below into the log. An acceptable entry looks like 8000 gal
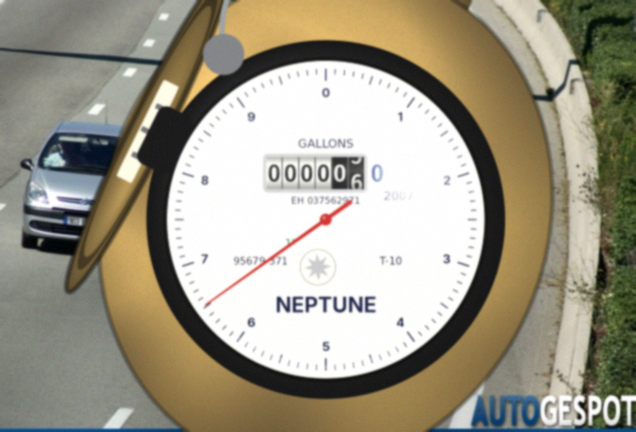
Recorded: 56.5 gal
